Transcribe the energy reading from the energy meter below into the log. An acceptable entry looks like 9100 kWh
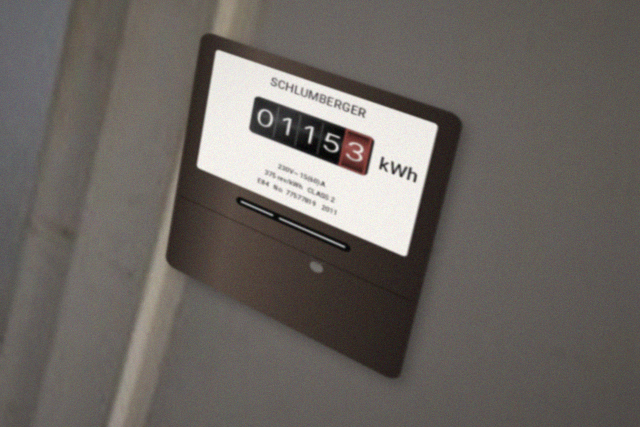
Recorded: 115.3 kWh
